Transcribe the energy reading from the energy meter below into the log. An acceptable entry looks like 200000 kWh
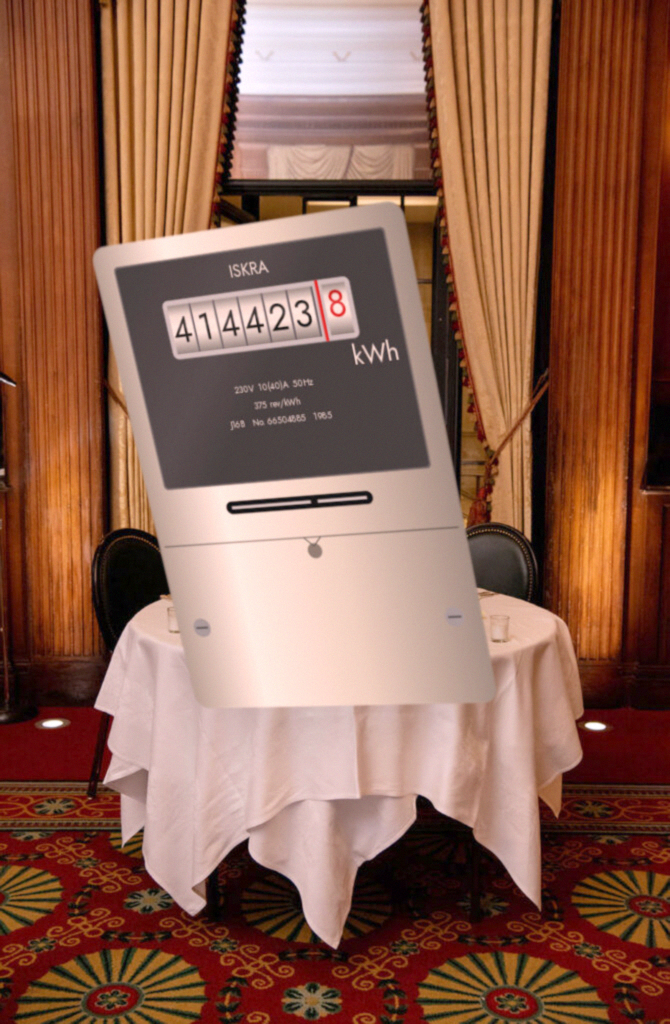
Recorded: 414423.8 kWh
